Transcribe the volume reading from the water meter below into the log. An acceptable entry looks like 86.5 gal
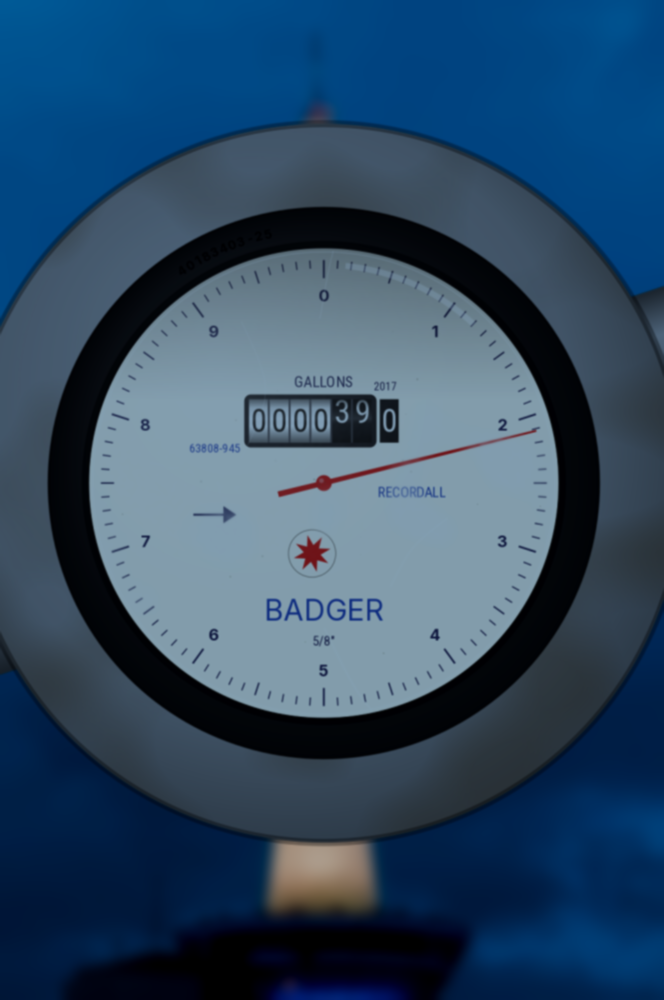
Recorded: 392.1 gal
